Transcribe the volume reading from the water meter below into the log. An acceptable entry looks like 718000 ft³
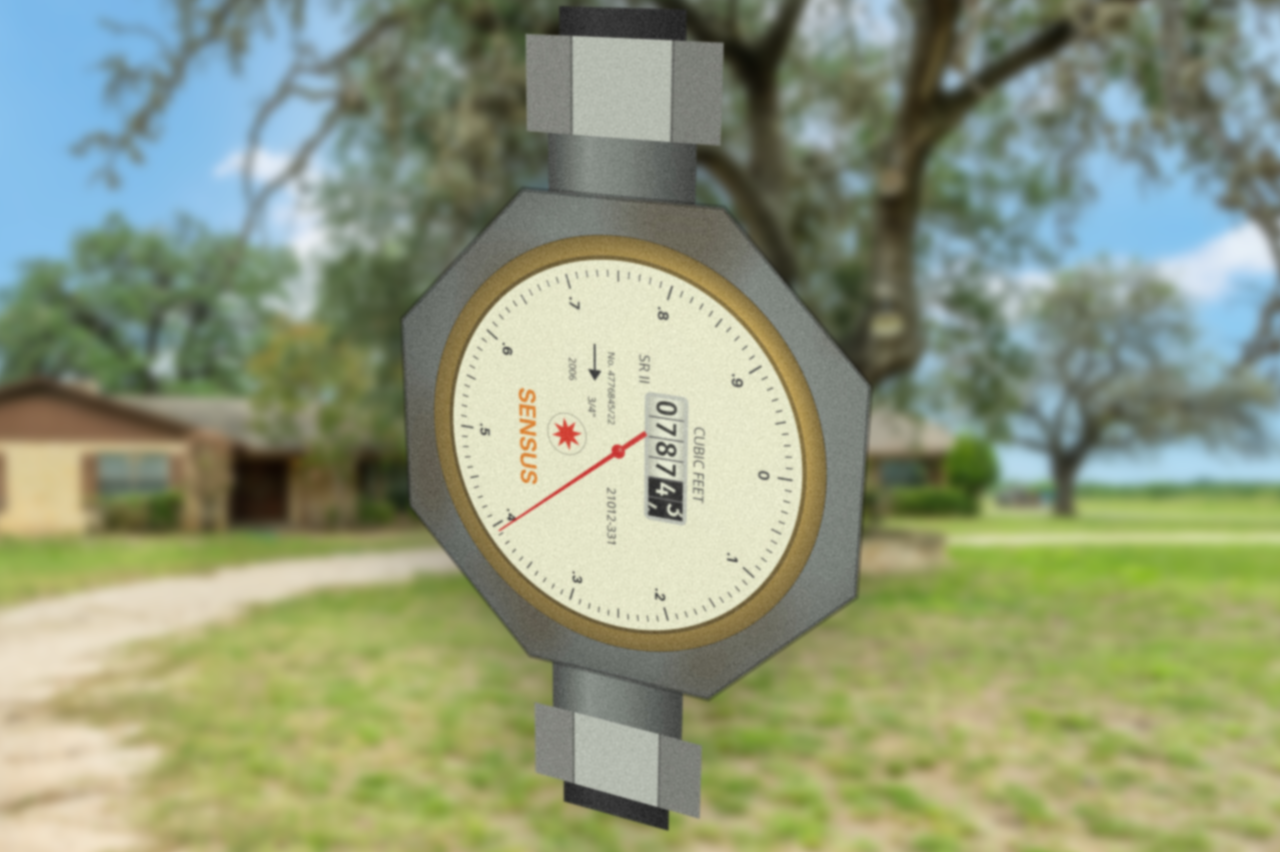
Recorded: 78743.39 ft³
